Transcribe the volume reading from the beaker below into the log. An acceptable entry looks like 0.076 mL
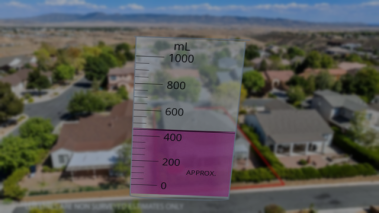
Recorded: 450 mL
